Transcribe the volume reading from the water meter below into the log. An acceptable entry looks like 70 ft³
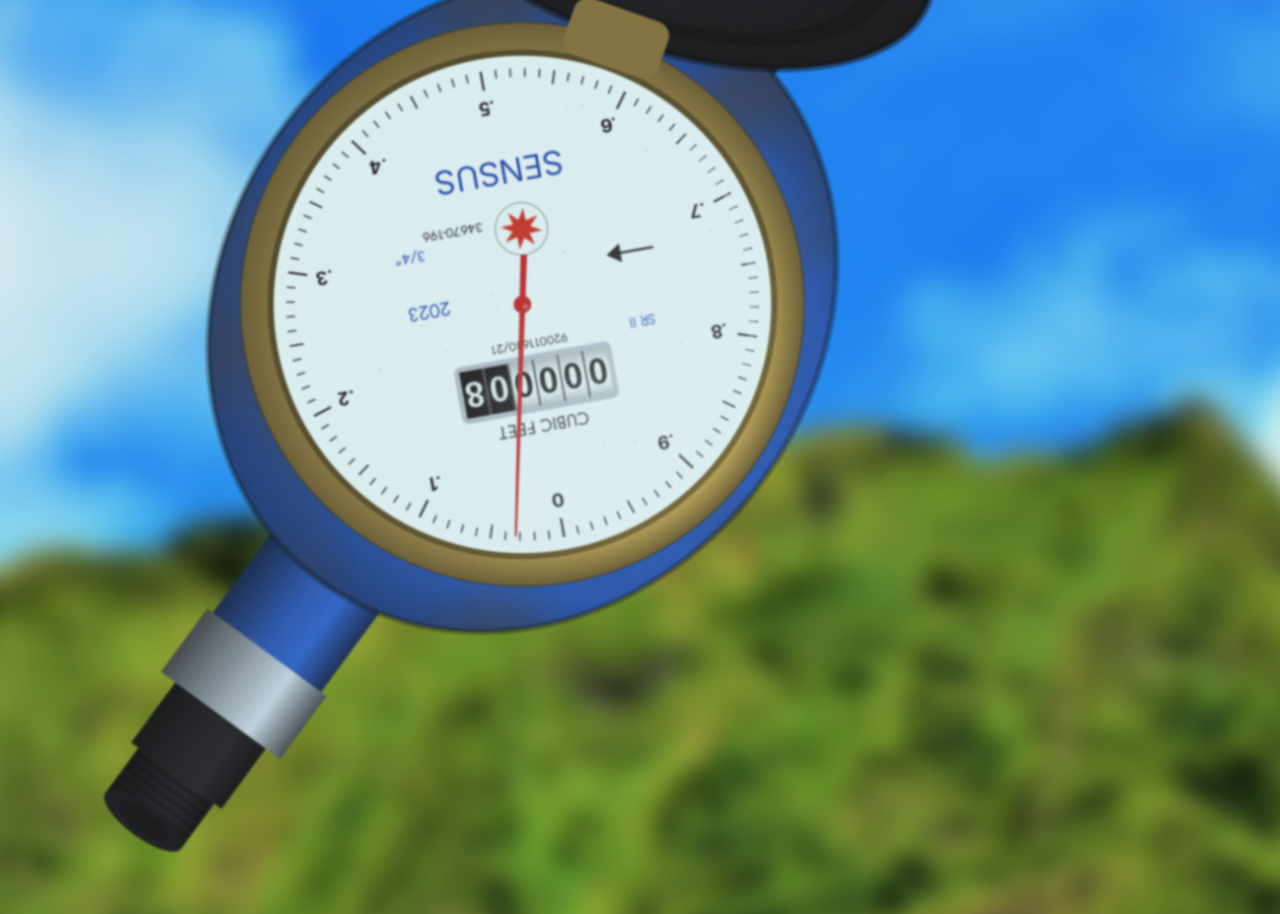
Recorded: 8.03 ft³
